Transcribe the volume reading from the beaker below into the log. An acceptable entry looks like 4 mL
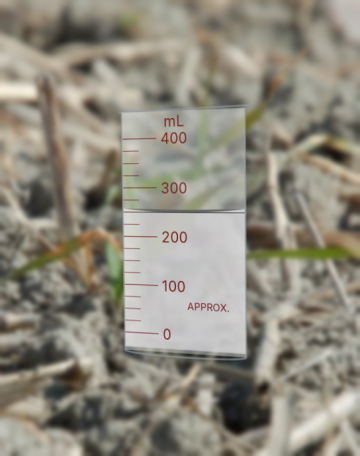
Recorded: 250 mL
